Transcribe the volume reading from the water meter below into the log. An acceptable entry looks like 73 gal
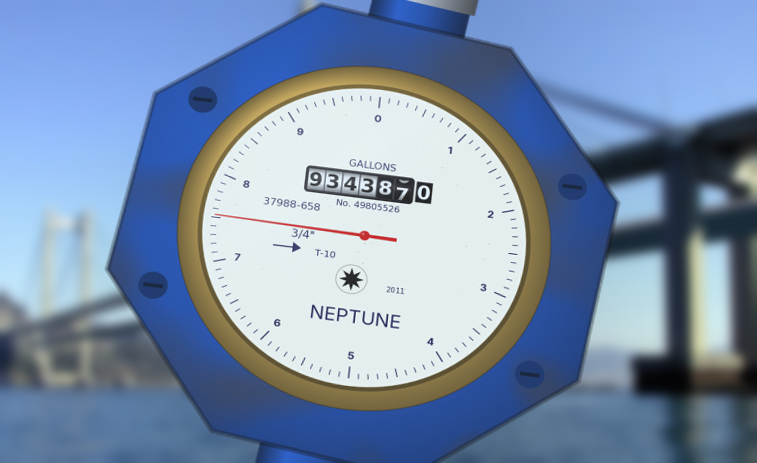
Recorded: 9343867.5 gal
